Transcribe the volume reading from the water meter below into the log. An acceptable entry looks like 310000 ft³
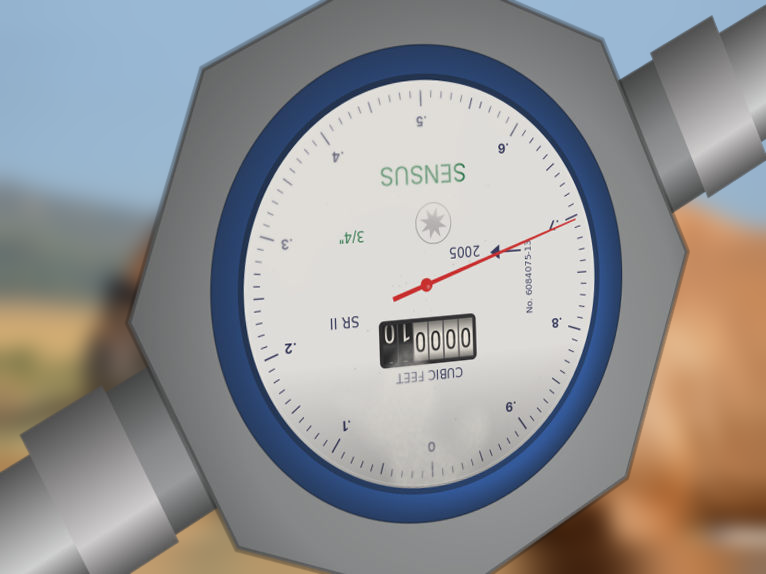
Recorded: 9.70 ft³
